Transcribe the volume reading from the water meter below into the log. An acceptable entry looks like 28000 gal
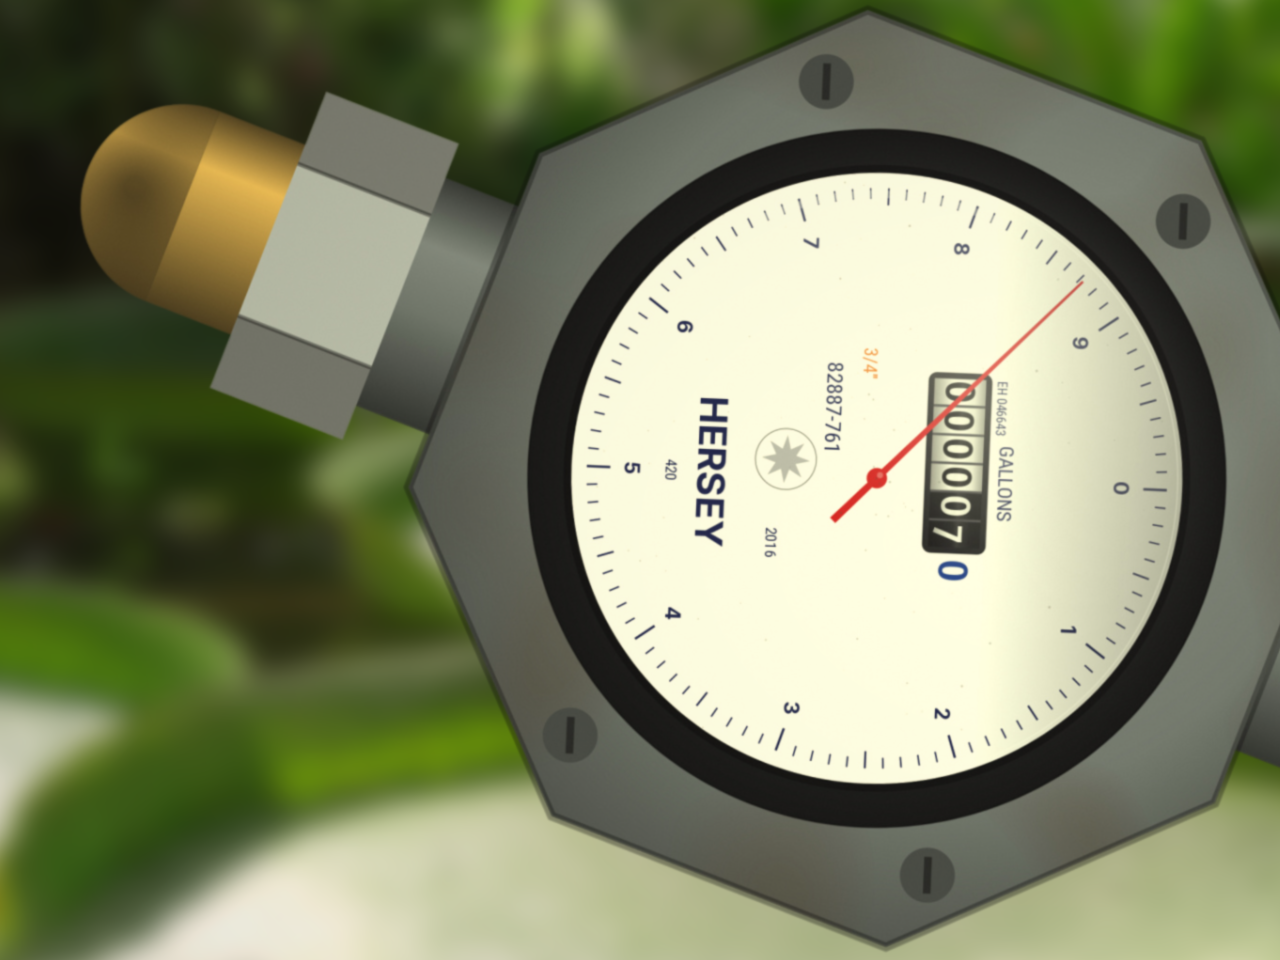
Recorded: 68.7 gal
